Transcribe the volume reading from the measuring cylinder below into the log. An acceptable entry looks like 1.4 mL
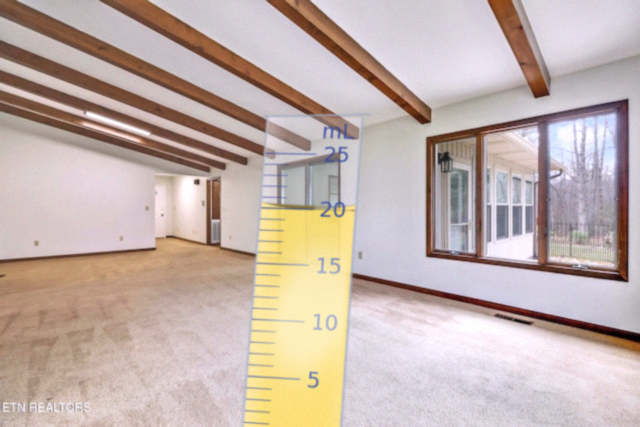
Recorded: 20 mL
